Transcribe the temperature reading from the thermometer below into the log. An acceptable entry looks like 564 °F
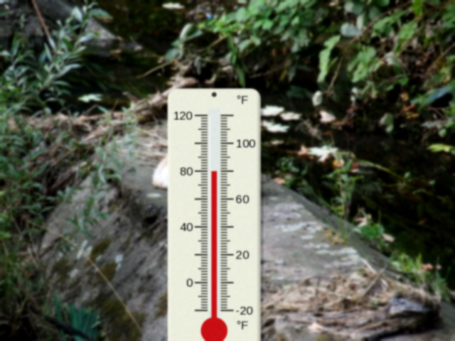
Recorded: 80 °F
